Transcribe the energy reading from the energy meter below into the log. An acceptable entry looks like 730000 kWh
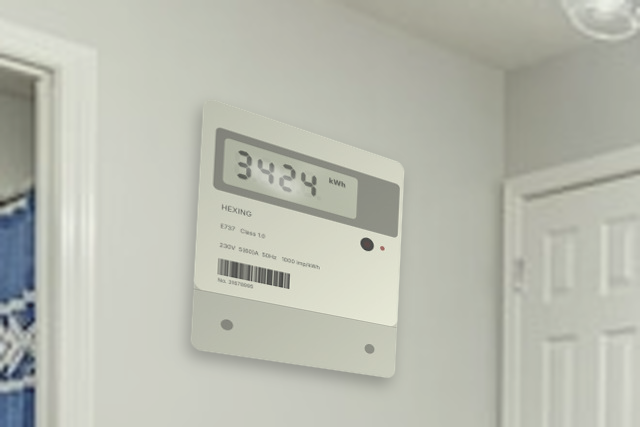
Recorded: 3424 kWh
